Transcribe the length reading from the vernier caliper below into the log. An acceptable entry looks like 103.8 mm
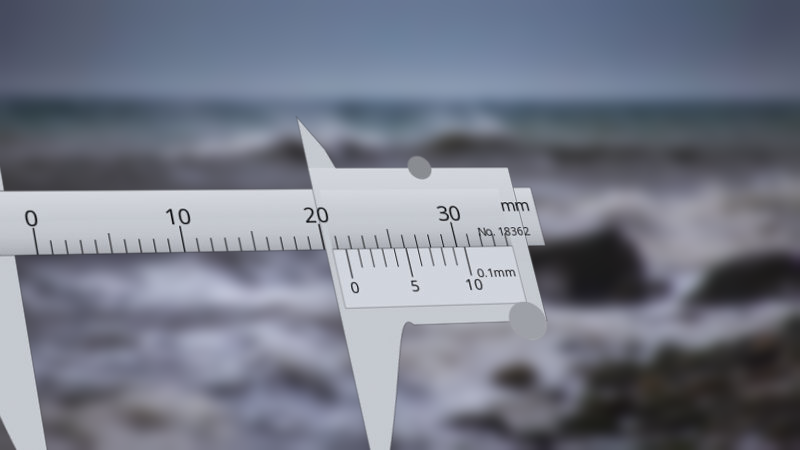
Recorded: 21.6 mm
